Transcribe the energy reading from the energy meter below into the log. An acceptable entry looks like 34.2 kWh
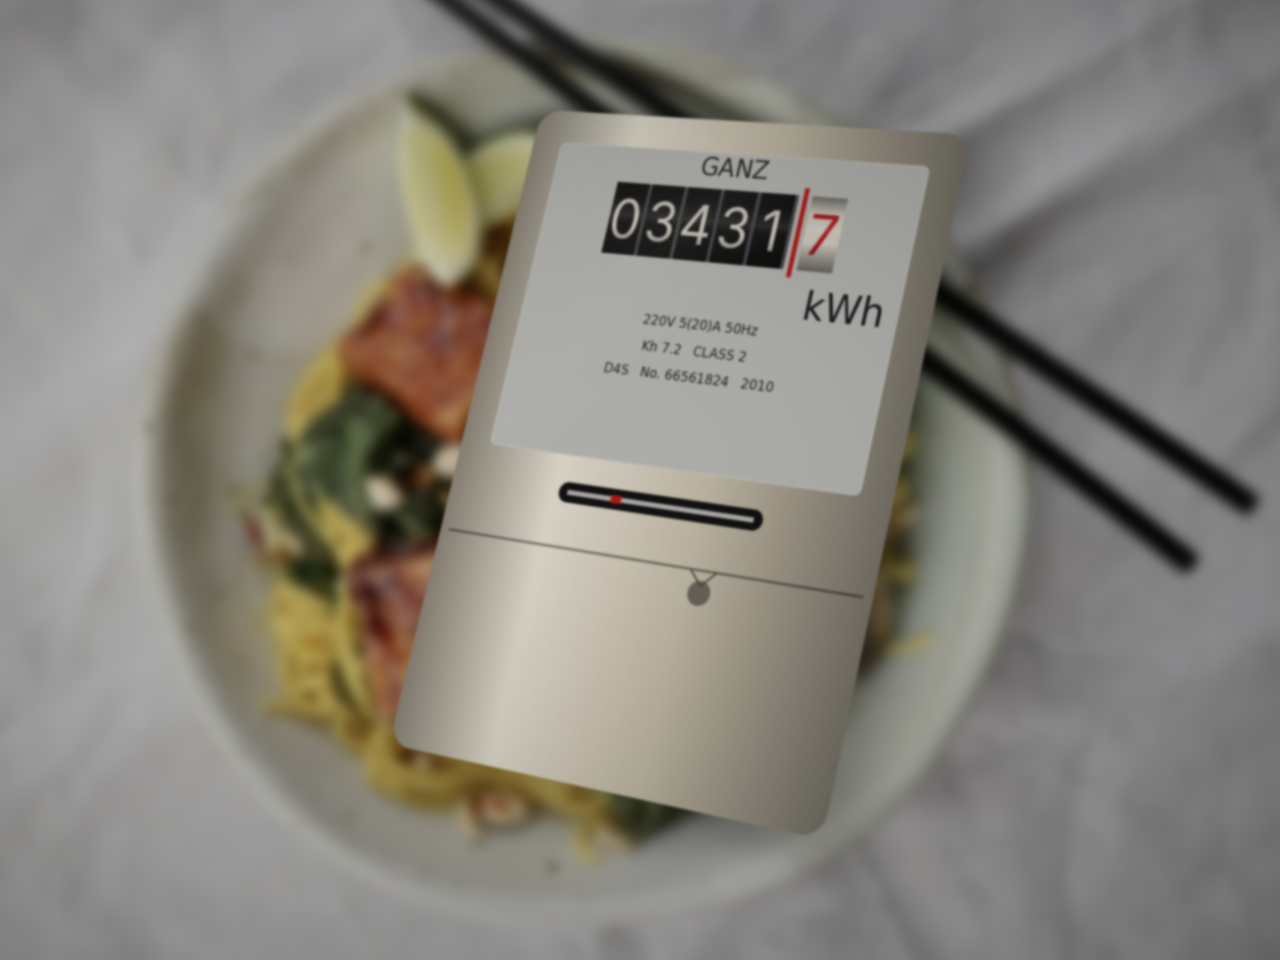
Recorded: 3431.7 kWh
